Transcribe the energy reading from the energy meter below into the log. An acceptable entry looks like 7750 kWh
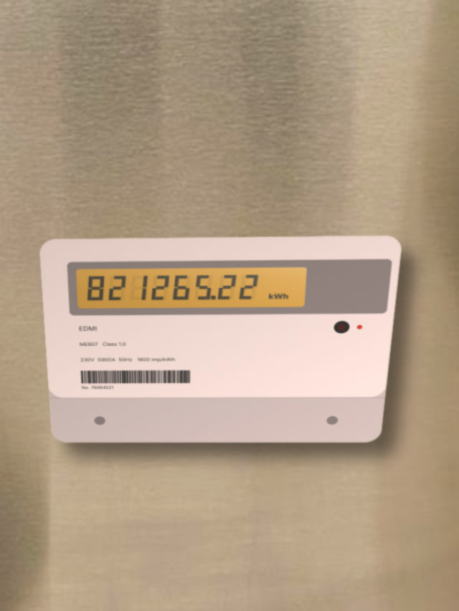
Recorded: 821265.22 kWh
